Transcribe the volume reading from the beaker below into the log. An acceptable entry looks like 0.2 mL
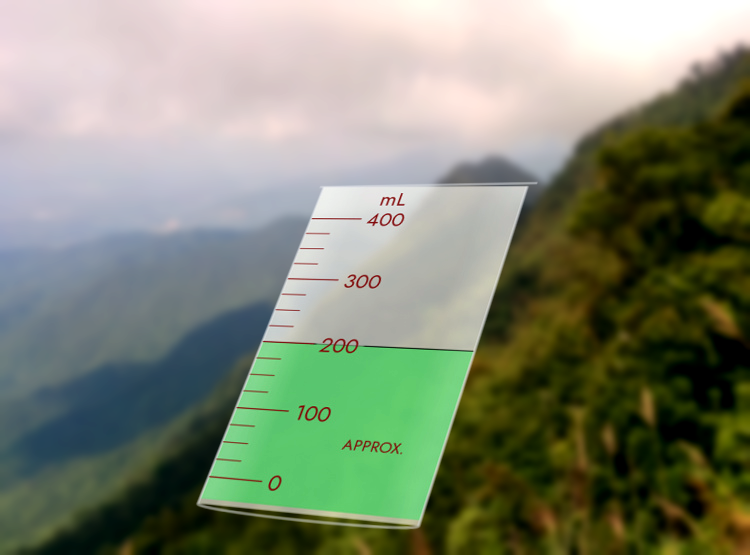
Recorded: 200 mL
